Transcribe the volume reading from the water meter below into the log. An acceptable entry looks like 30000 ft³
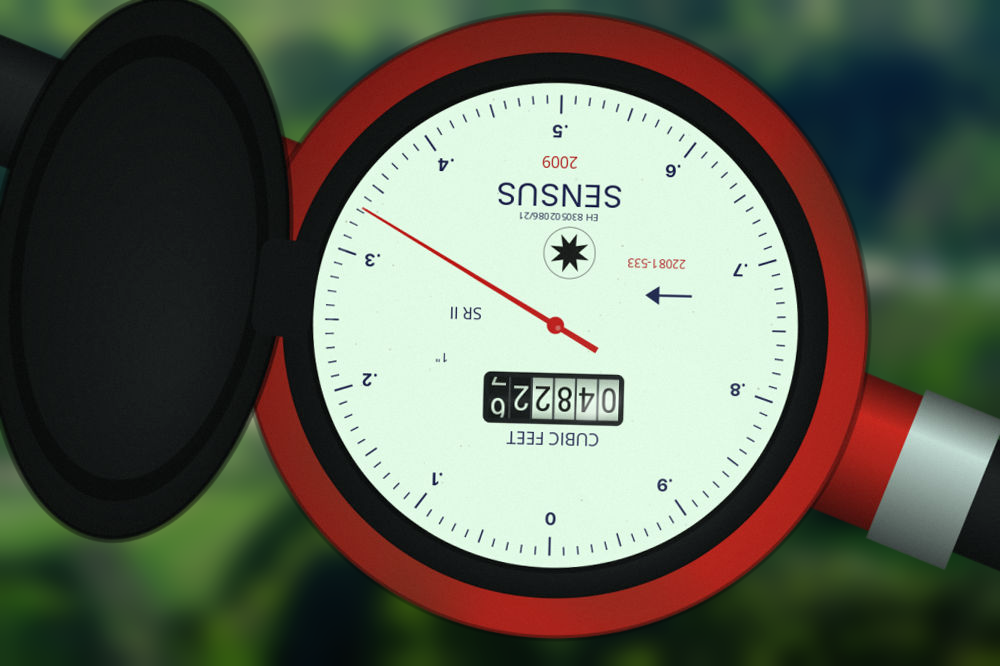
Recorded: 48226.33 ft³
